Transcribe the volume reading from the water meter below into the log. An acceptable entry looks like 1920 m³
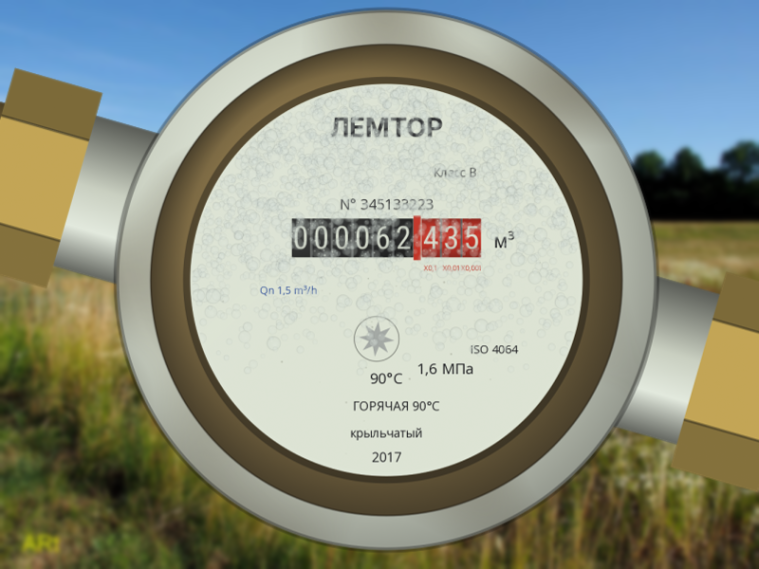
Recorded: 62.435 m³
